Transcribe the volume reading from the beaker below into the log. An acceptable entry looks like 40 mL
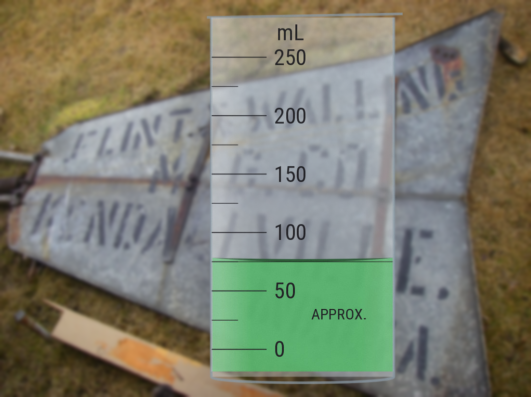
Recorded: 75 mL
